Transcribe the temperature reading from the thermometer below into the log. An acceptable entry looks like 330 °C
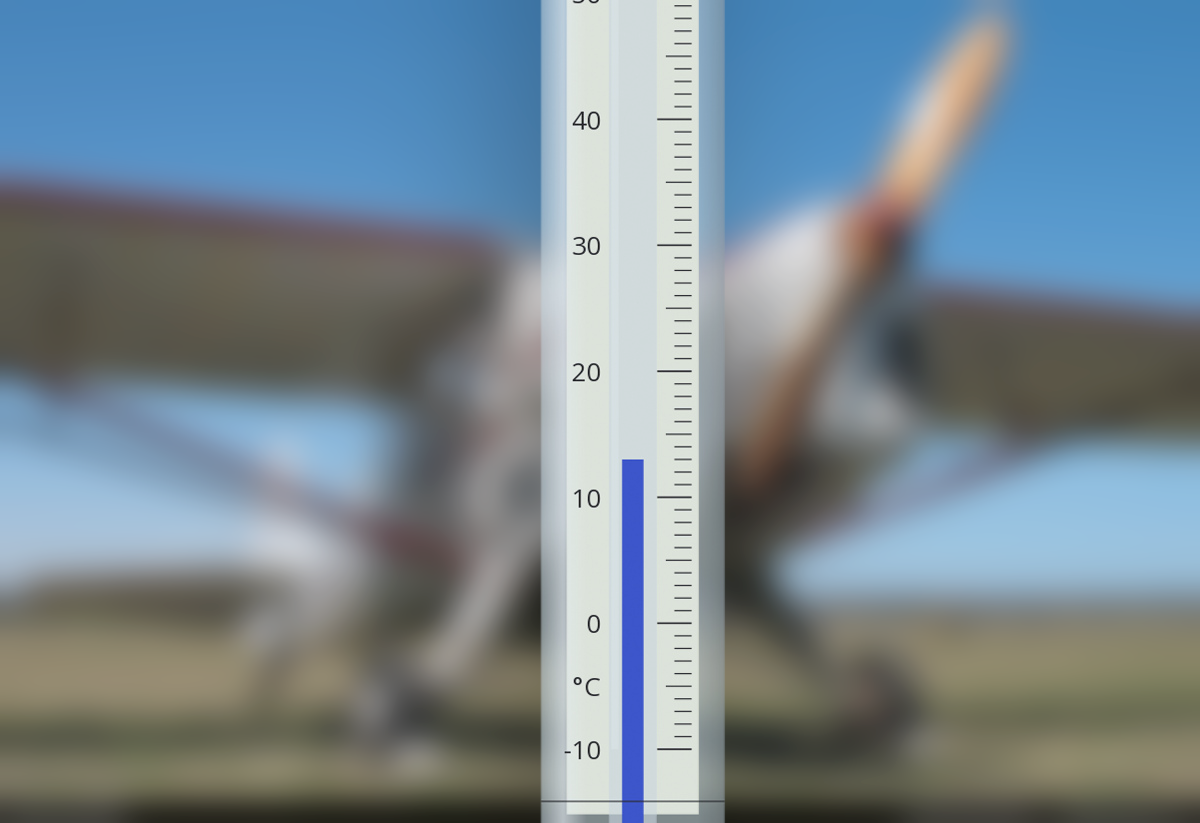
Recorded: 13 °C
